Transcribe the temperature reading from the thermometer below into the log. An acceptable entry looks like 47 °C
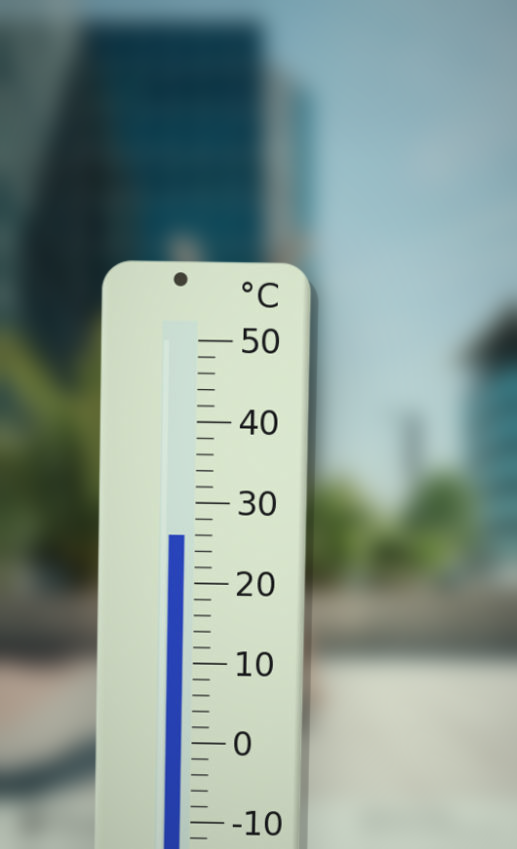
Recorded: 26 °C
